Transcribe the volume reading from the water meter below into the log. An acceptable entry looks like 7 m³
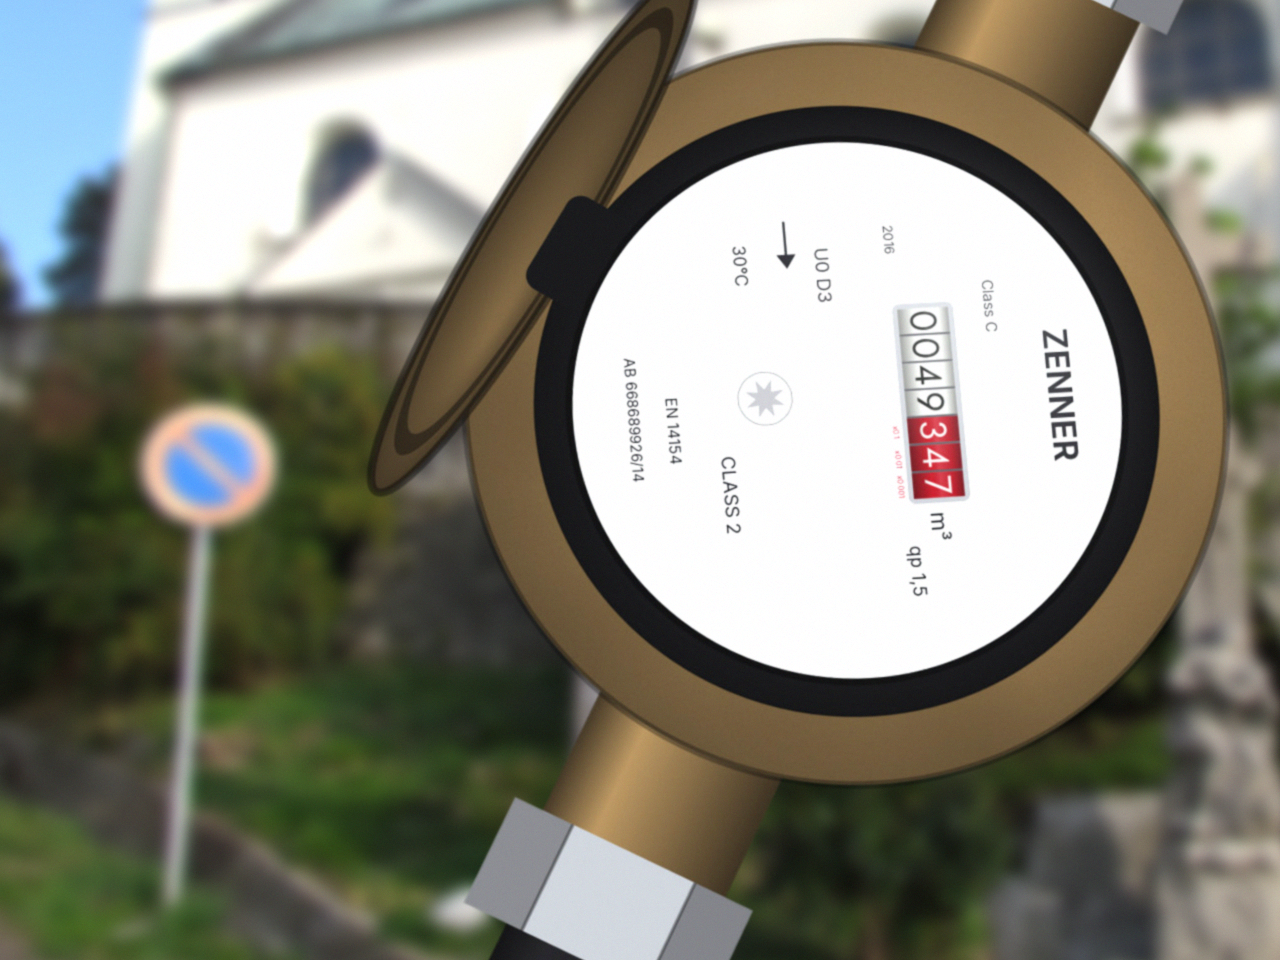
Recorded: 49.347 m³
